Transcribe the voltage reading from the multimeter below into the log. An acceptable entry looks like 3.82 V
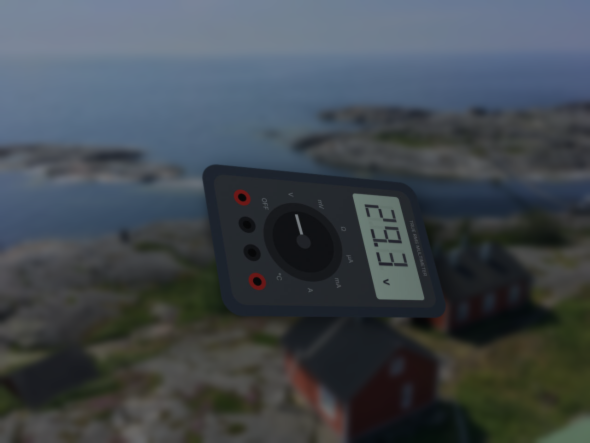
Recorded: 29.3 V
